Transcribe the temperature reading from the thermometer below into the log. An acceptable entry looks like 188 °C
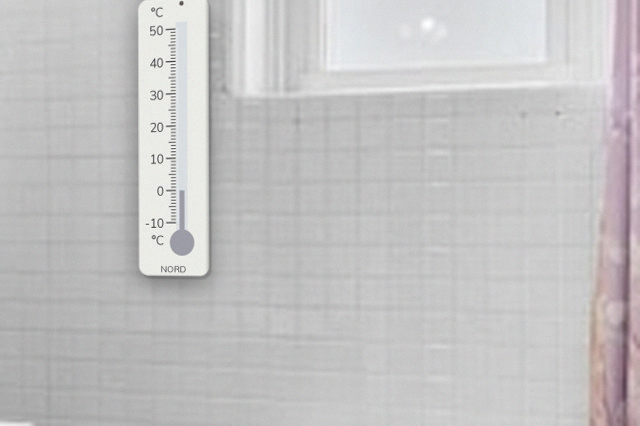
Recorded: 0 °C
